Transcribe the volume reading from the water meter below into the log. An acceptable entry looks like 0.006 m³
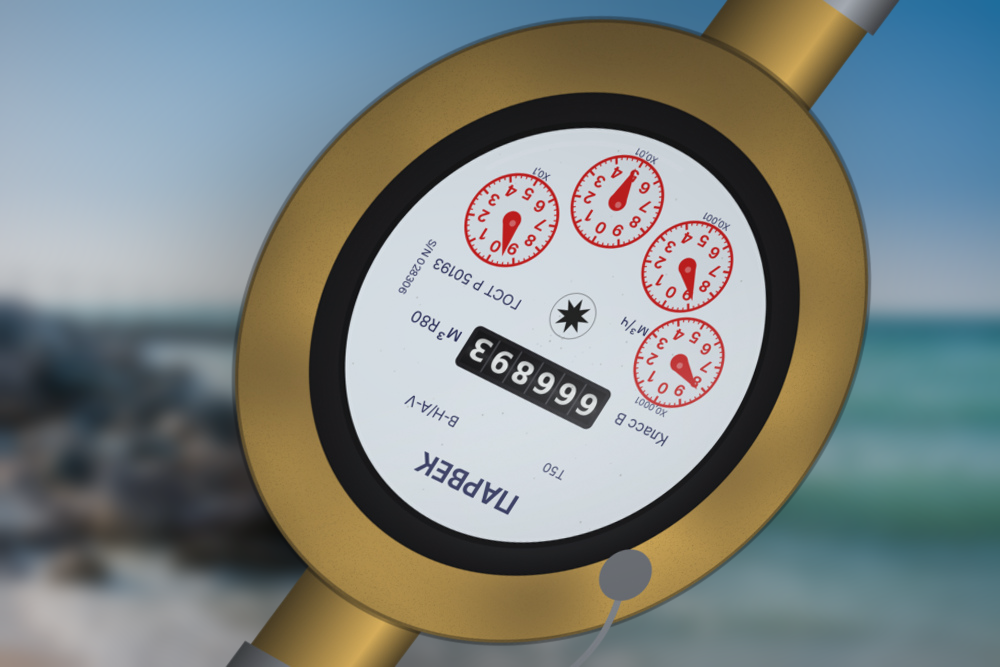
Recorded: 666892.9488 m³
